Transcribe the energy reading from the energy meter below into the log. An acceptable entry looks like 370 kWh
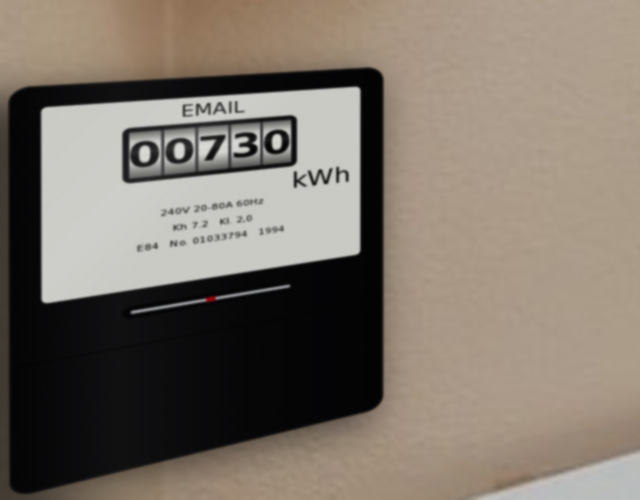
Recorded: 730 kWh
